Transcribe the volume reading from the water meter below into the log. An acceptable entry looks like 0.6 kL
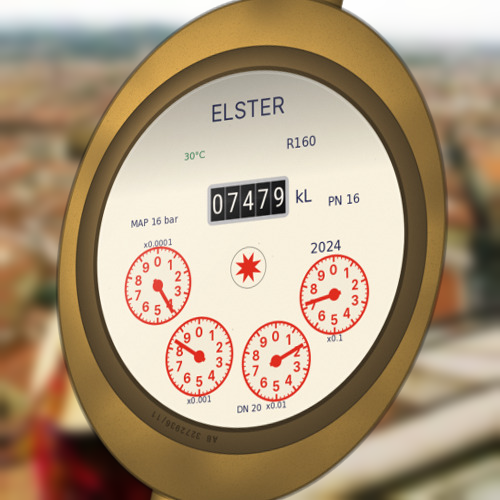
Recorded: 7479.7184 kL
